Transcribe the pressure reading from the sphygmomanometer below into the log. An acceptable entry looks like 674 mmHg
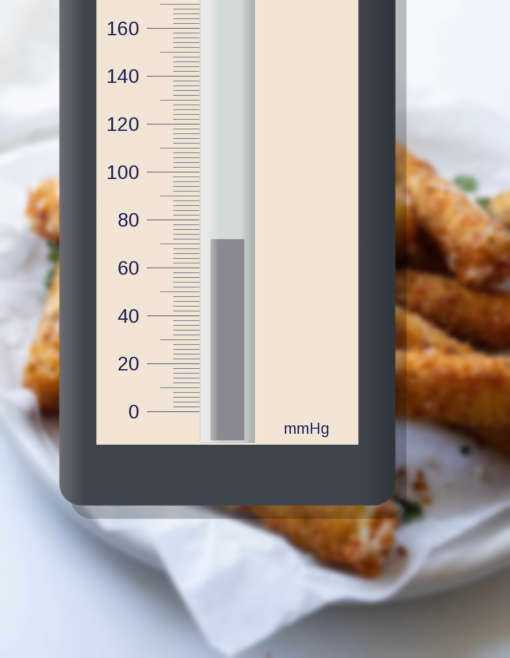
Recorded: 72 mmHg
